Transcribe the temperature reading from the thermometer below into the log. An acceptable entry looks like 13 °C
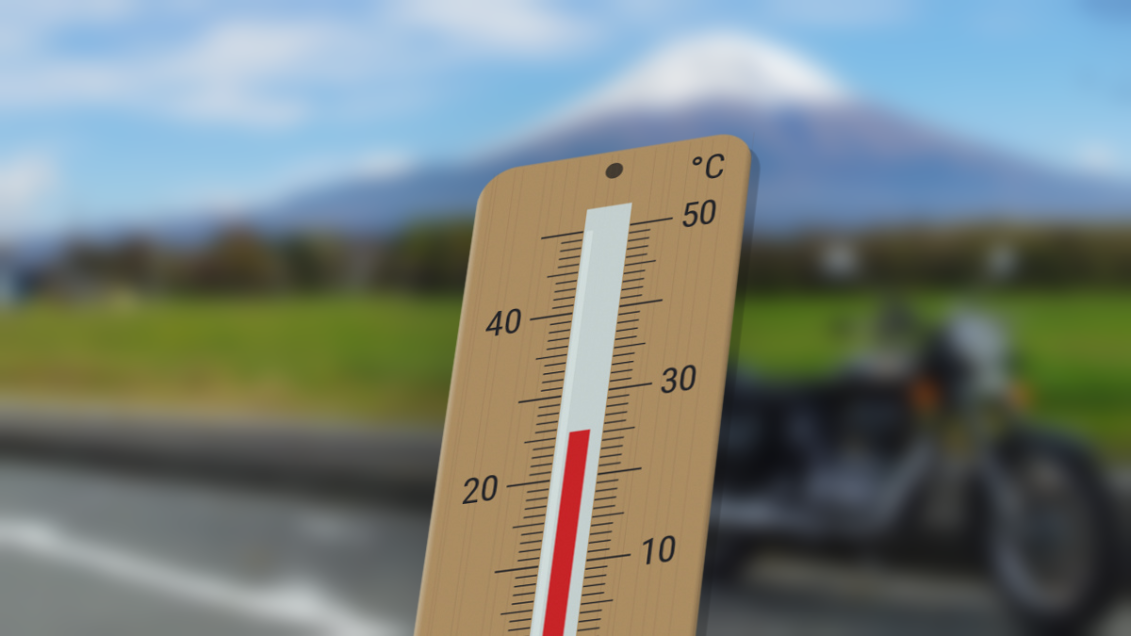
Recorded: 25.5 °C
